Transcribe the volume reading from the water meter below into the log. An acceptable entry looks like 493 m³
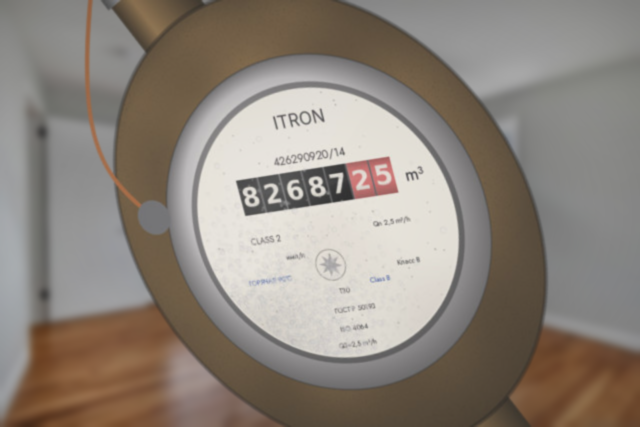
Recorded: 82687.25 m³
